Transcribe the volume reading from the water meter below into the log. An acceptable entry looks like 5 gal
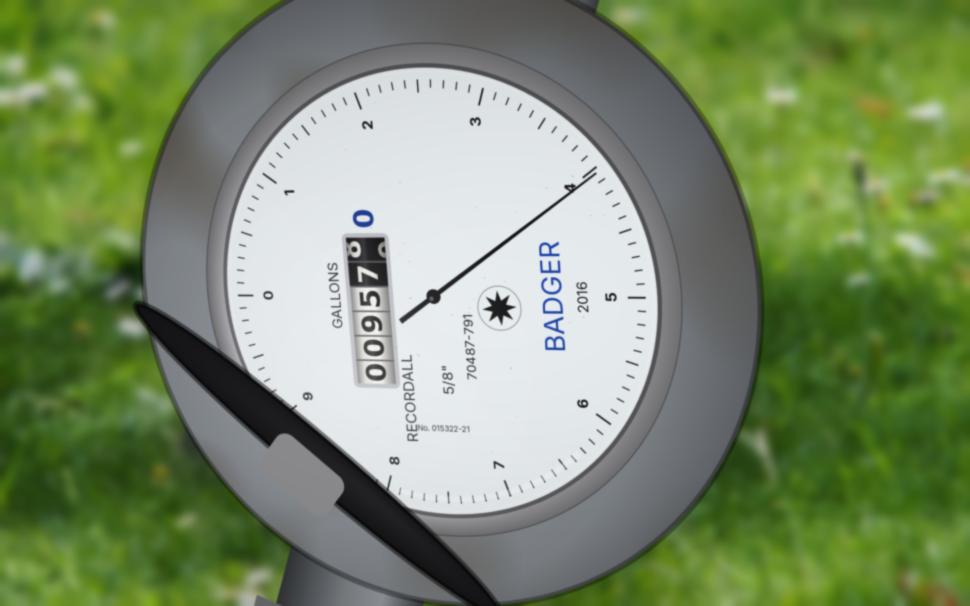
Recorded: 95784.0 gal
